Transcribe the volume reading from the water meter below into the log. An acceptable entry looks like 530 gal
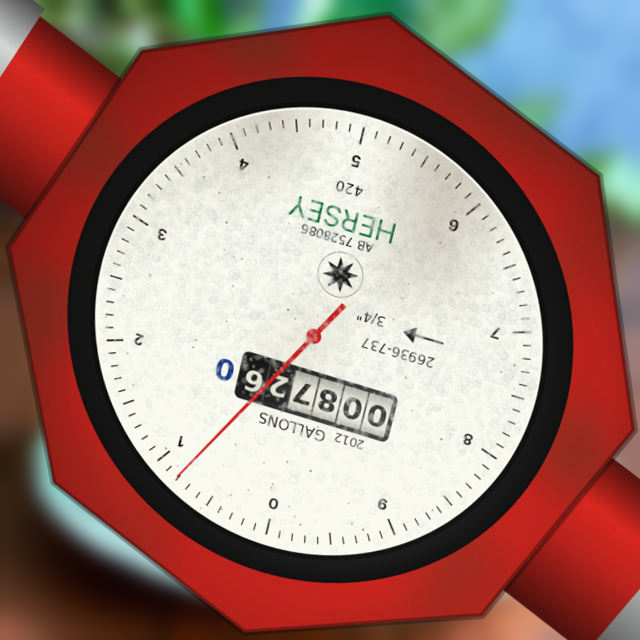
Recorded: 87260.8 gal
